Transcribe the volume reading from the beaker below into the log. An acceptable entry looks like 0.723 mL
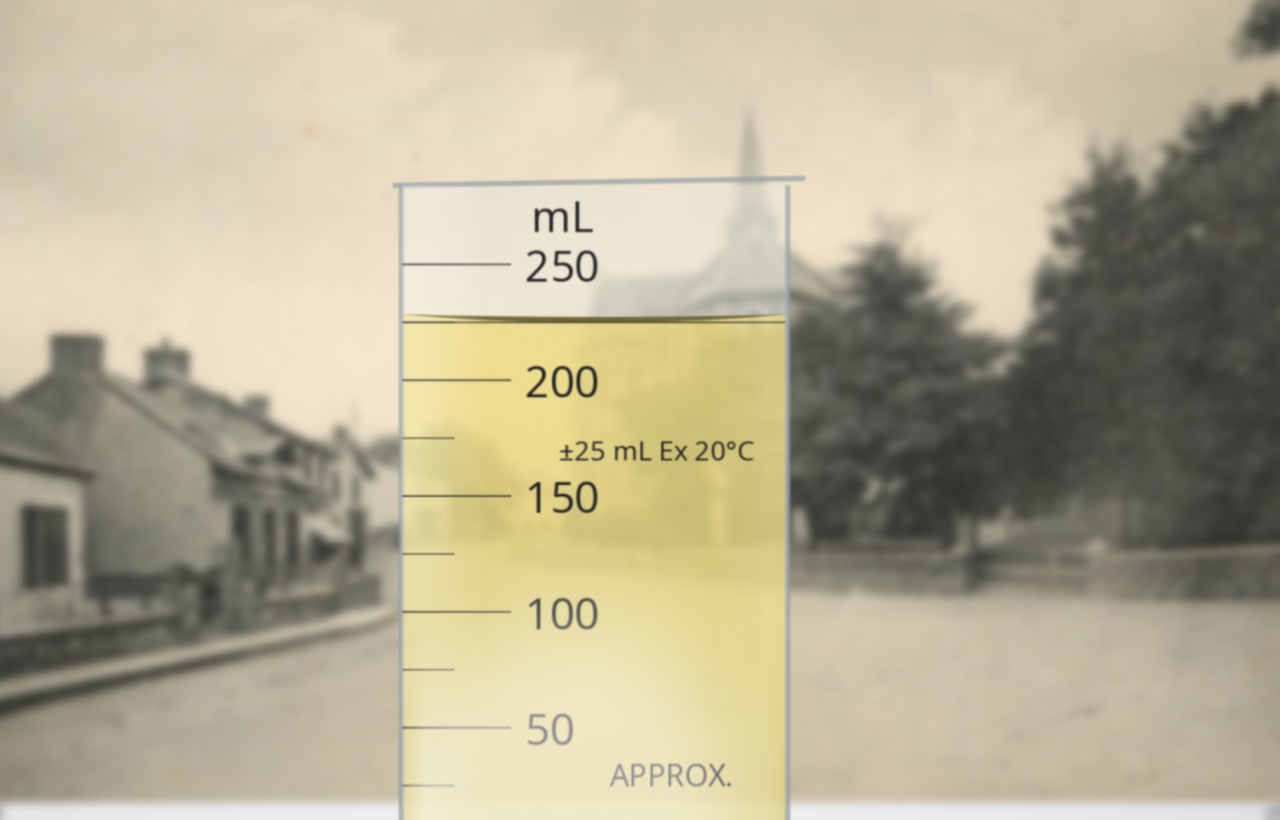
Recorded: 225 mL
